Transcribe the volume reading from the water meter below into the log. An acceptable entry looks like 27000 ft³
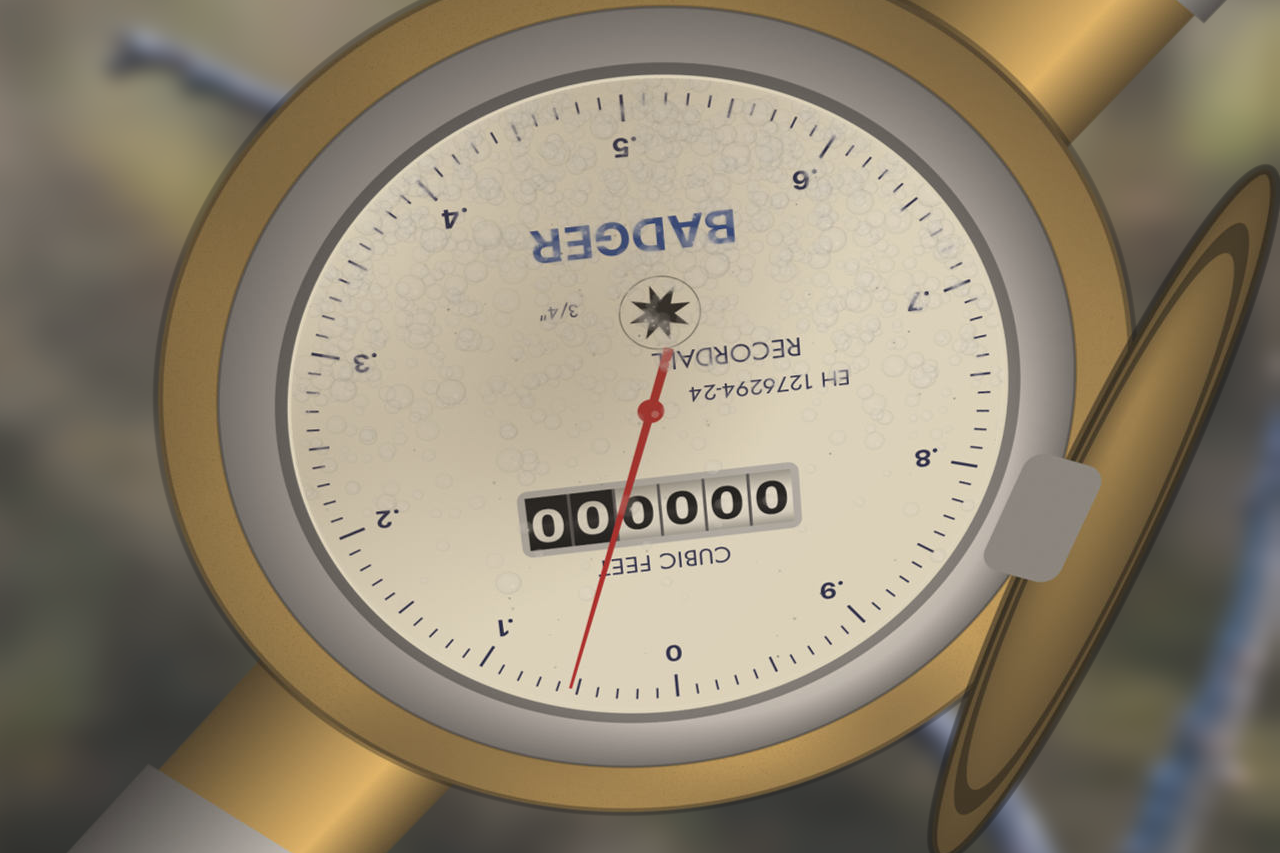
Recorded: 0.05 ft³
